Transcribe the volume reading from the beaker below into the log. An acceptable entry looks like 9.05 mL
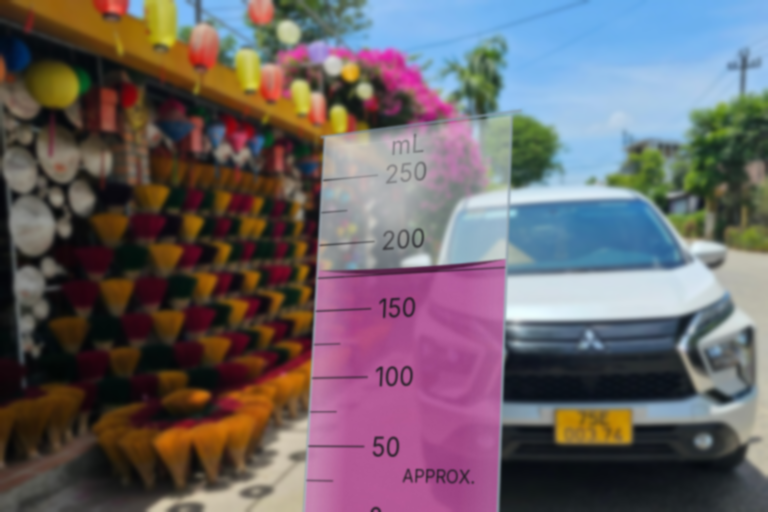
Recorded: 175 mL
